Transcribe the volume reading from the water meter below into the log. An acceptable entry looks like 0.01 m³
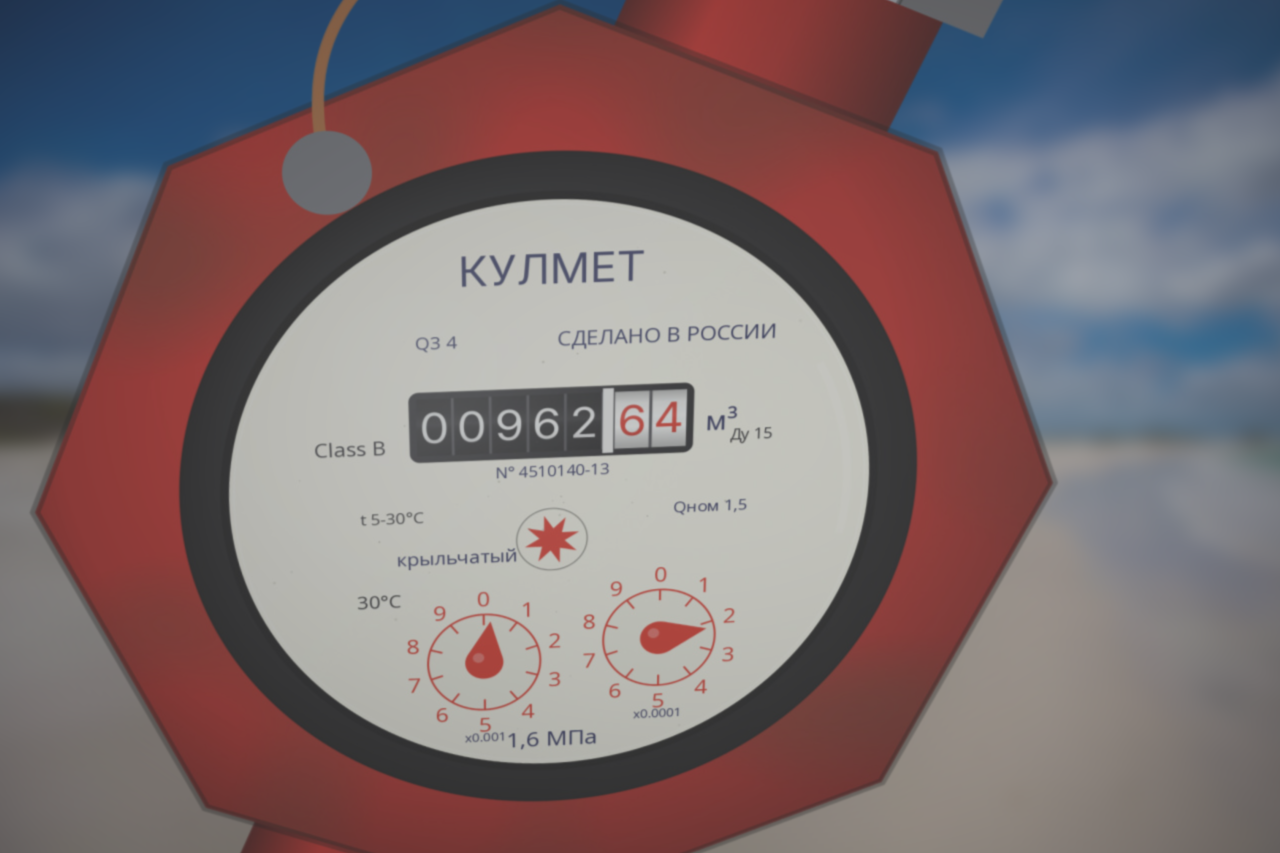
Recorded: 962.6402 m³
